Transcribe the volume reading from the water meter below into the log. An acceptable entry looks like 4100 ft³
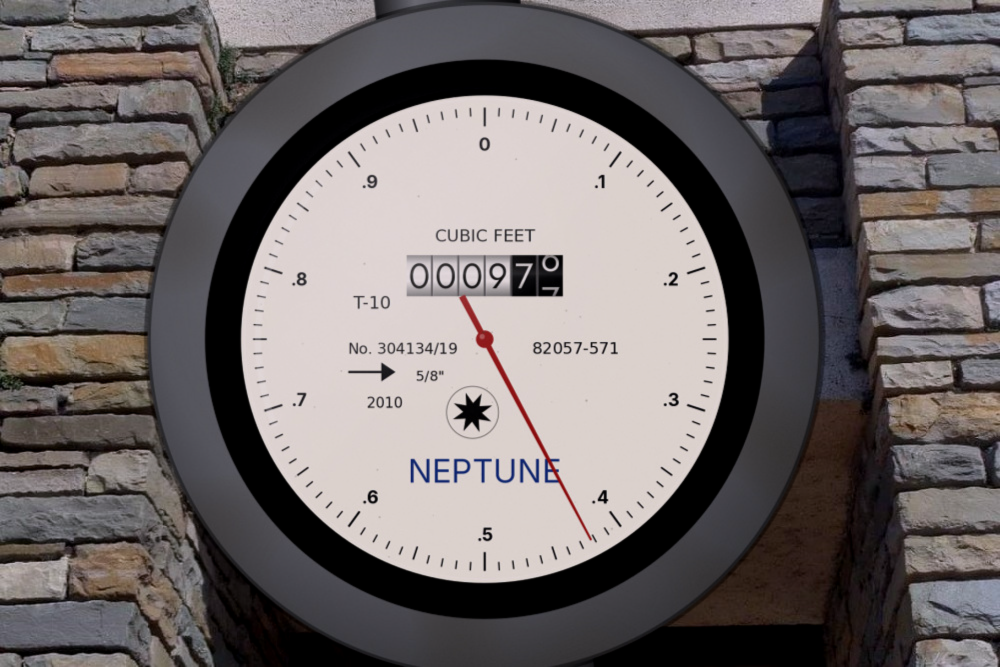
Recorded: 976.42 ft³
